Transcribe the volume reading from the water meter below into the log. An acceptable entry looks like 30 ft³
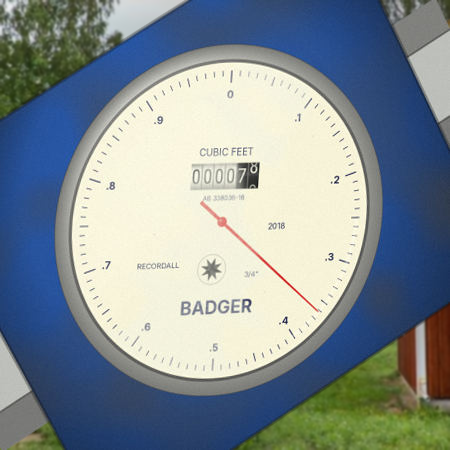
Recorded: 78.36 ft³
